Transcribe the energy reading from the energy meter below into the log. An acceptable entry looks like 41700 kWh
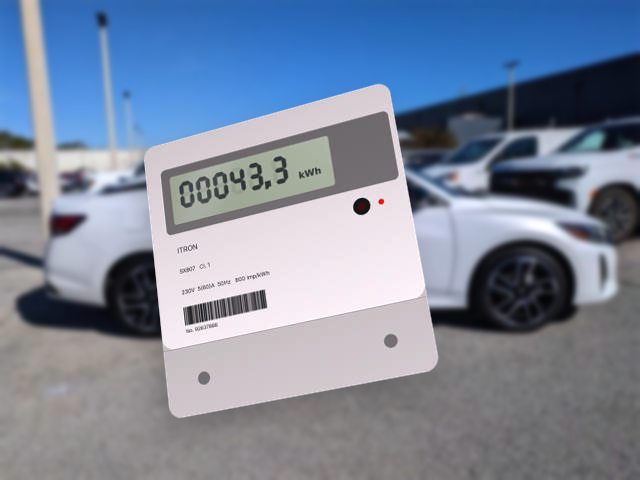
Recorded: 43.3 kWh
